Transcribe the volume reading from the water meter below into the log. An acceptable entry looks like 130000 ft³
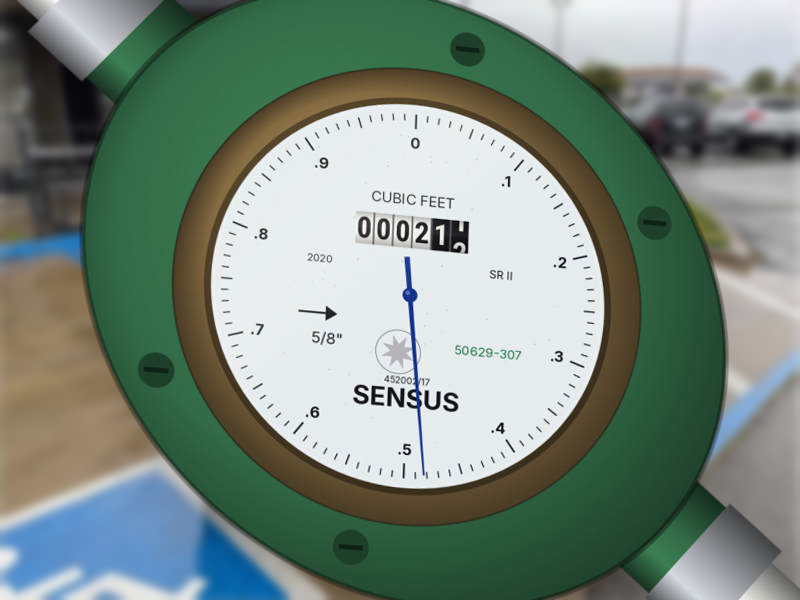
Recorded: 211.48 ft³
